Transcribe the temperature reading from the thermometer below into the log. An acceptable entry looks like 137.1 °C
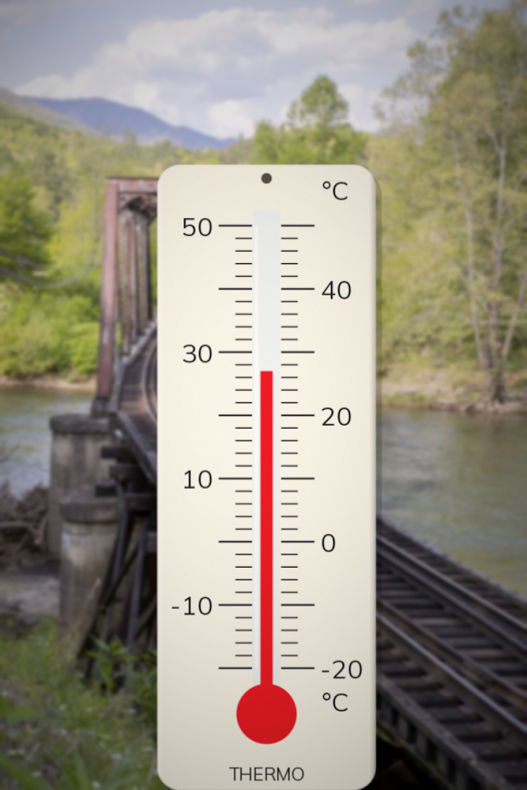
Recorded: 27 °C
